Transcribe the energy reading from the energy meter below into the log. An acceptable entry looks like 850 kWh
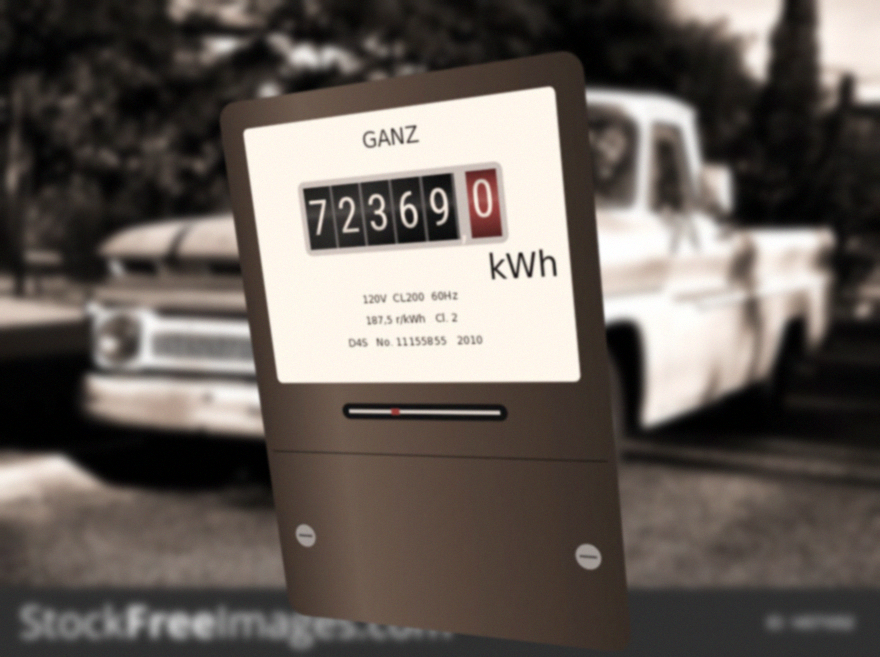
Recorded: 72369.0 kWh
